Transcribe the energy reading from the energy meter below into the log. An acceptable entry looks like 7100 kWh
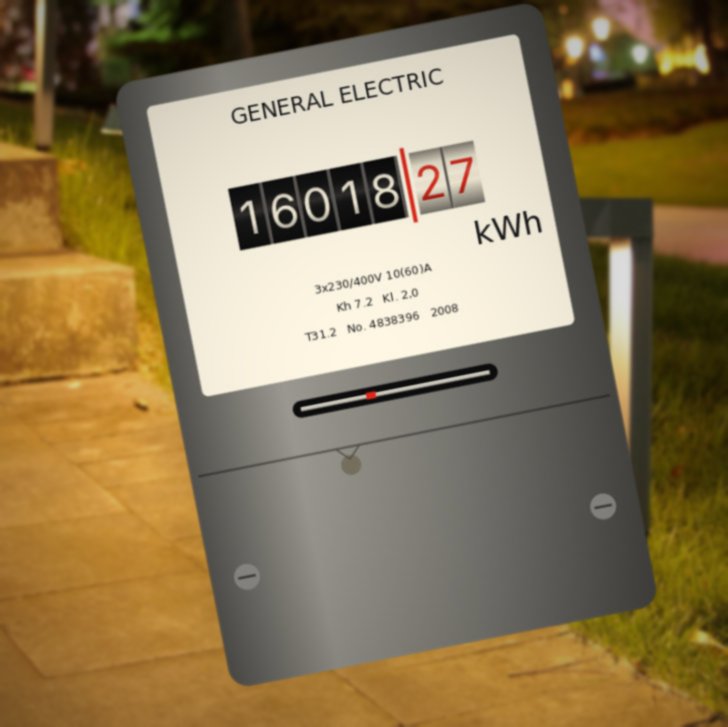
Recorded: 16018.27 kWh
